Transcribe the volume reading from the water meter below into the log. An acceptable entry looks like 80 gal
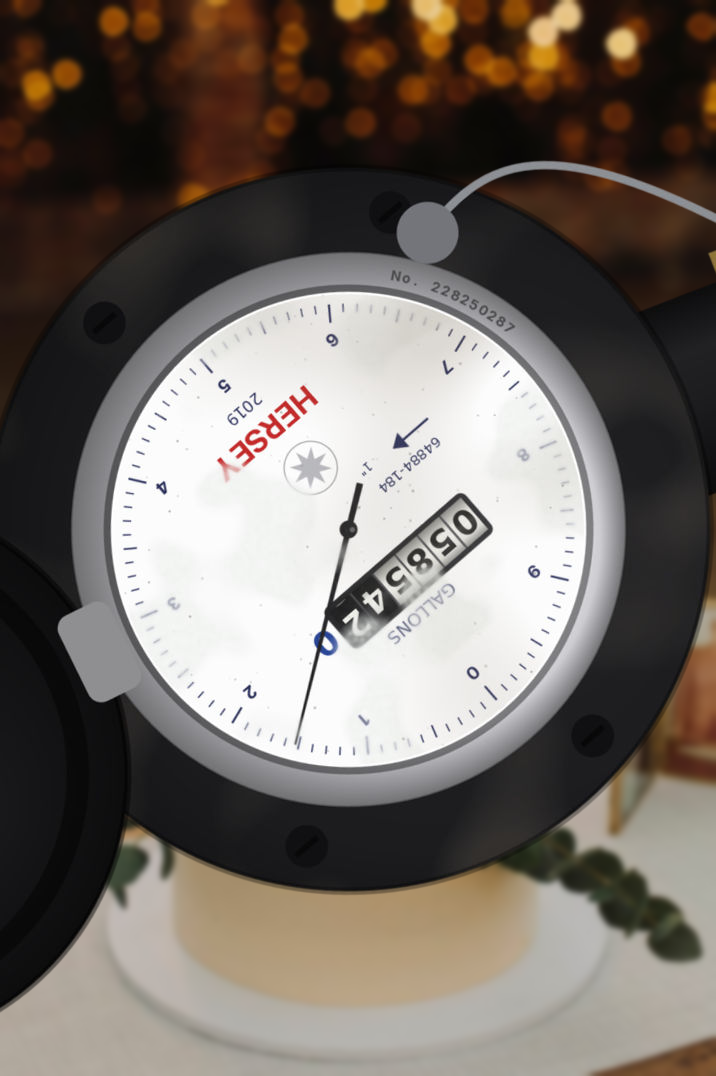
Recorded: 585421.5 gal
